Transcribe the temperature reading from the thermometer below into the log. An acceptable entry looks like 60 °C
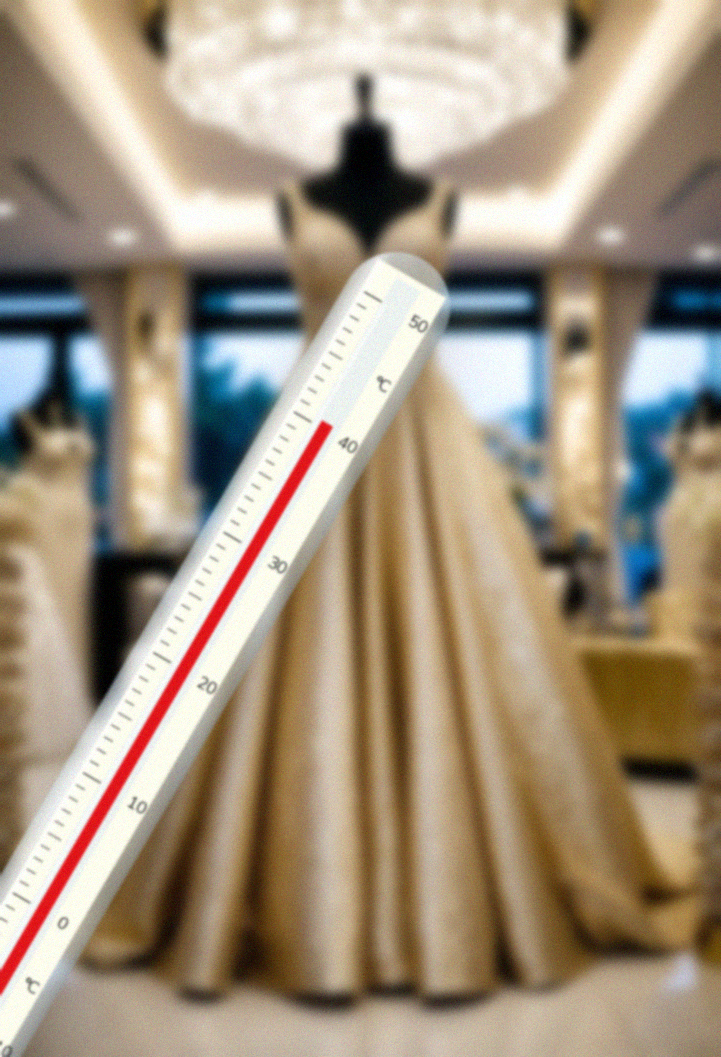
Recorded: 40.5 °C
